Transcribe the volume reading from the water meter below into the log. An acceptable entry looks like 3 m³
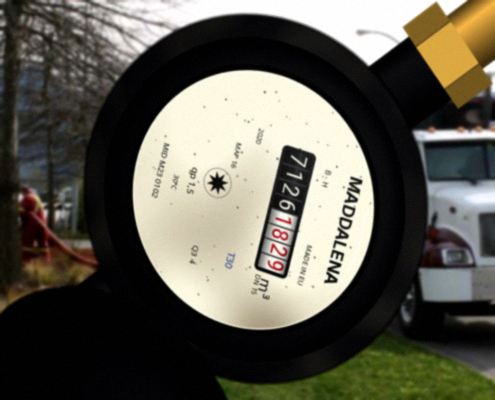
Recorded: 7126.1829 m³
